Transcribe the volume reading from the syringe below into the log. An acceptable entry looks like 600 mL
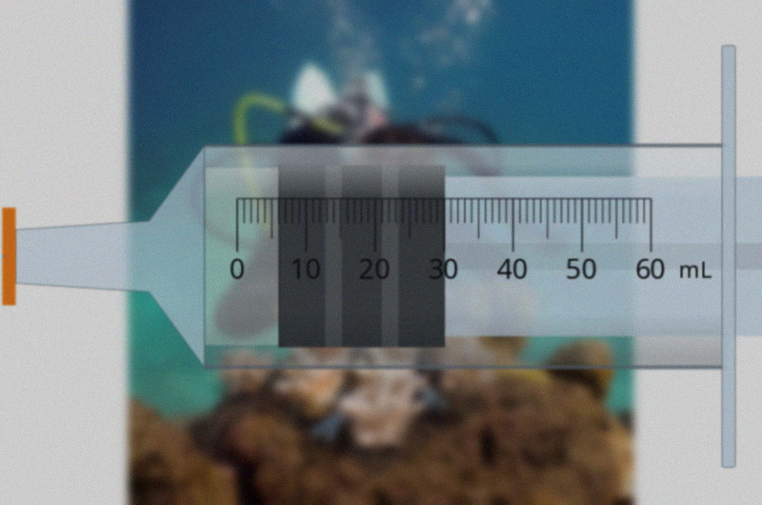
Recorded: 6 mL
